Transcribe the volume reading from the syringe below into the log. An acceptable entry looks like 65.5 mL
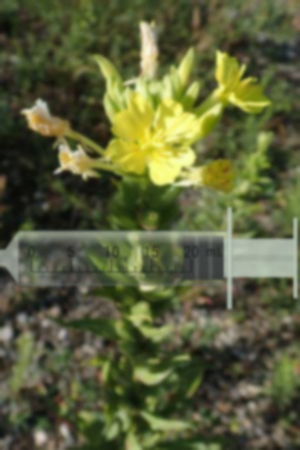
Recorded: 19 mL
